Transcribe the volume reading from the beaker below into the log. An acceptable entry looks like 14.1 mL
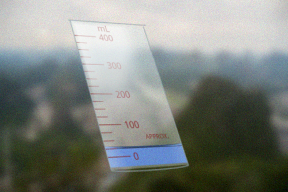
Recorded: 25 mL
